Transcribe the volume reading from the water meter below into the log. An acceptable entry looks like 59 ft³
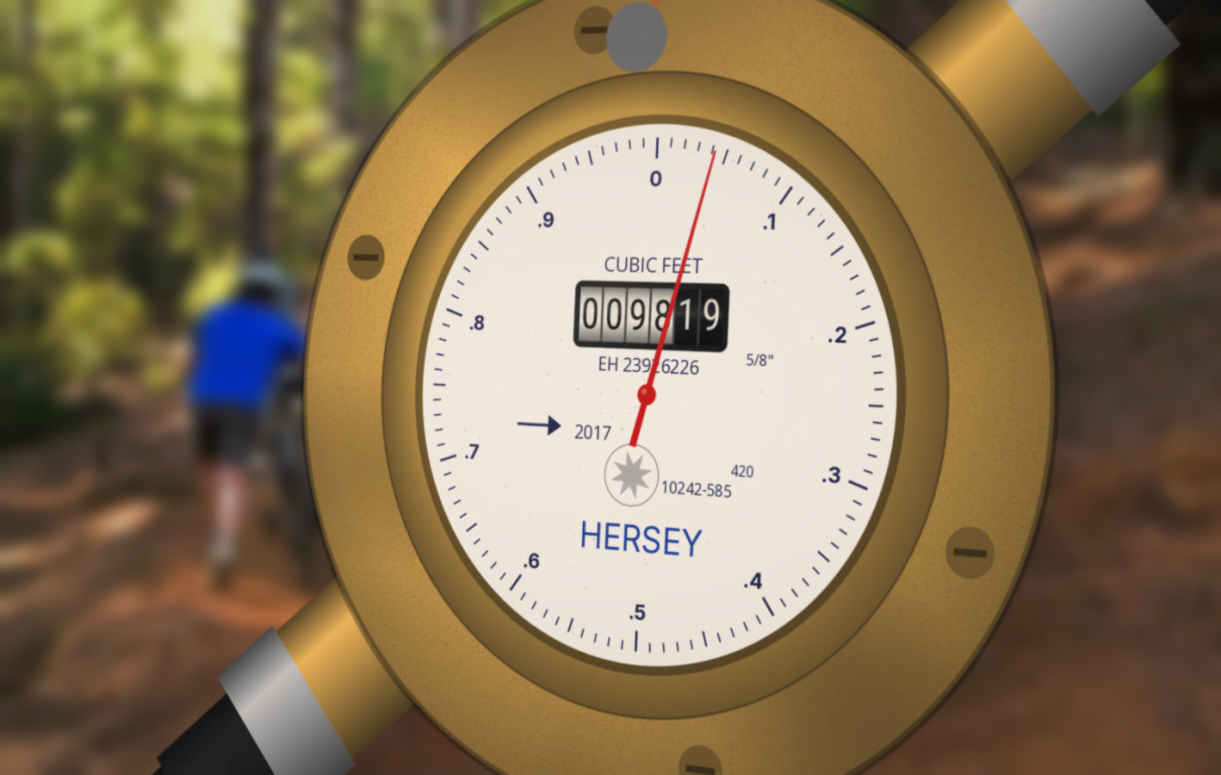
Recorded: 9819.04 ft³
